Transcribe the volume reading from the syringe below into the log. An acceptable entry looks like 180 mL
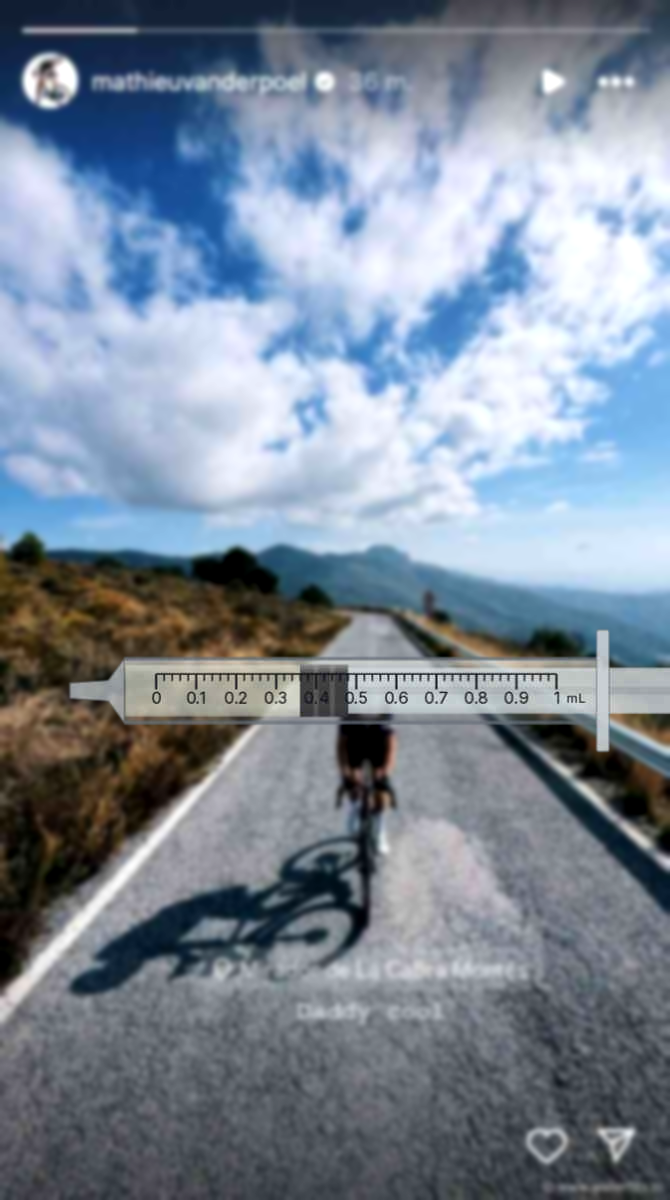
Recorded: 0.36 mL
